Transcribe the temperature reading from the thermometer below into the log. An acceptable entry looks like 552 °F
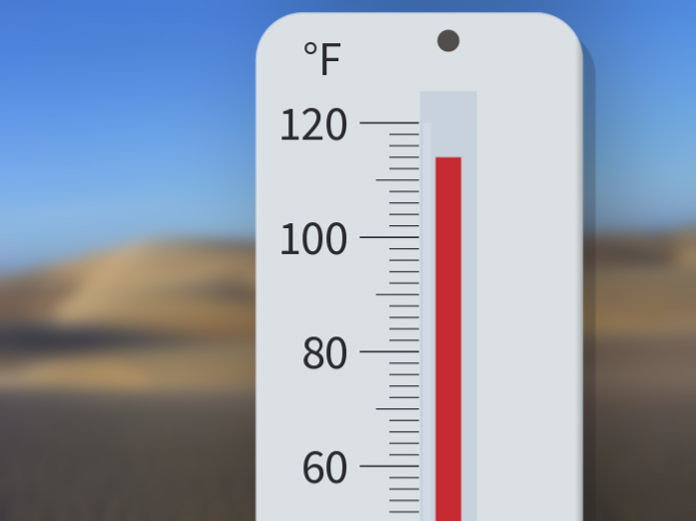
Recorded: 114 °F
